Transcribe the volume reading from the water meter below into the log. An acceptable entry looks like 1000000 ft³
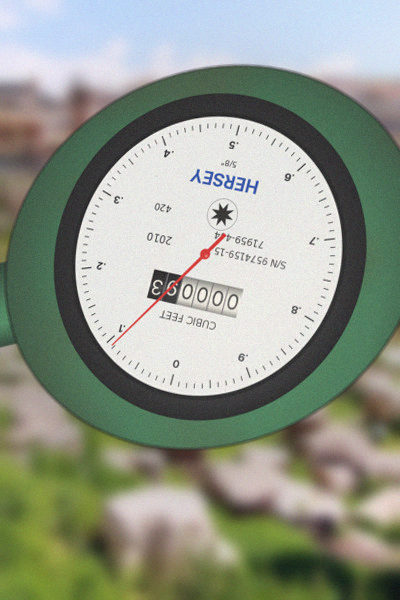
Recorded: 93.09 ft³
